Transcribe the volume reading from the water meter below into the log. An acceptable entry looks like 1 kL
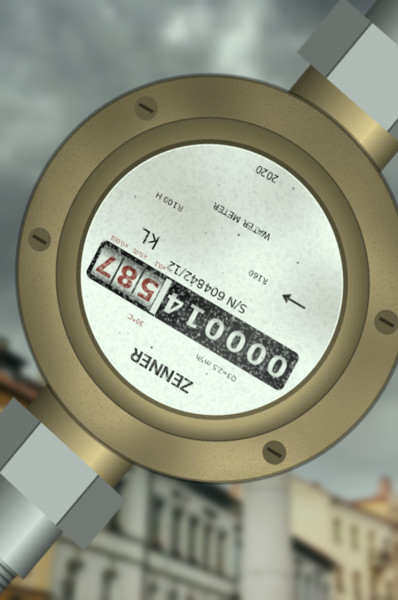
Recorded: 14.587 kL
